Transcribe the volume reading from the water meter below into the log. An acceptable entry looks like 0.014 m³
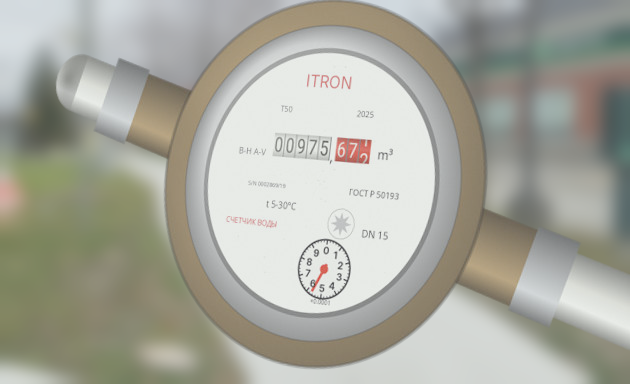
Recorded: 975.6715 m³
